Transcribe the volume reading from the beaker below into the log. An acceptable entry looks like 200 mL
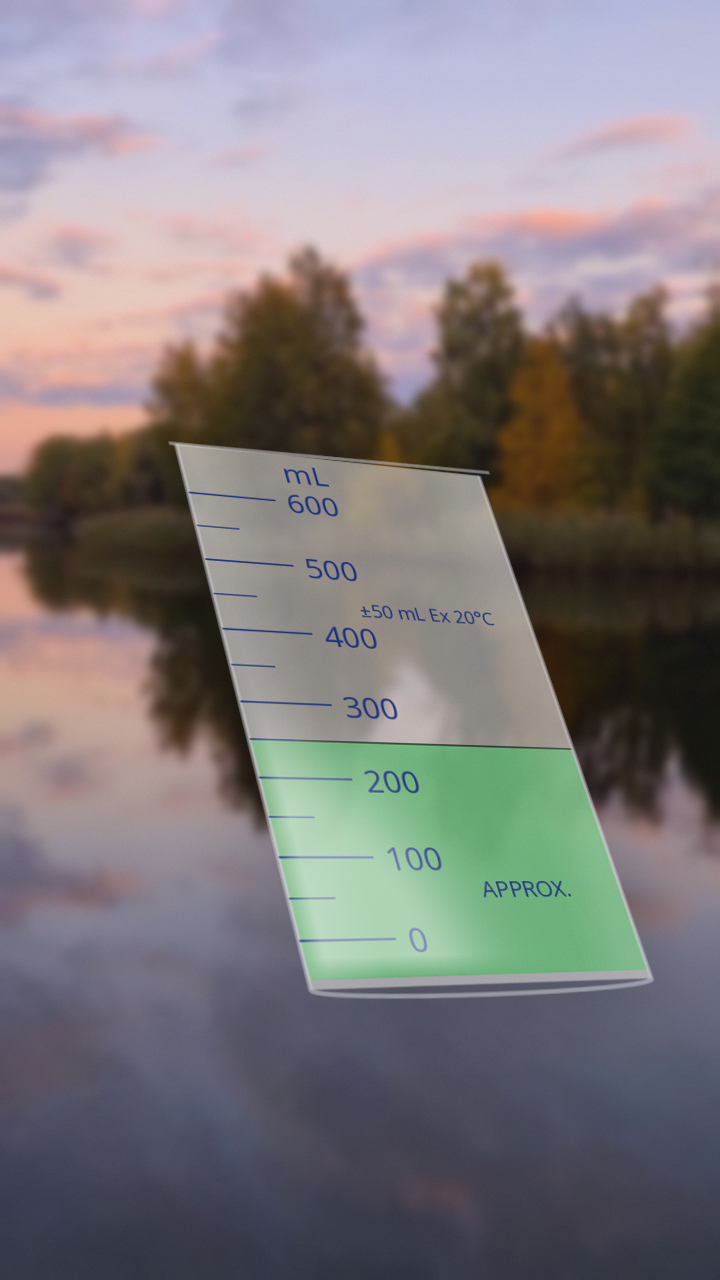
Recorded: 250 mL
